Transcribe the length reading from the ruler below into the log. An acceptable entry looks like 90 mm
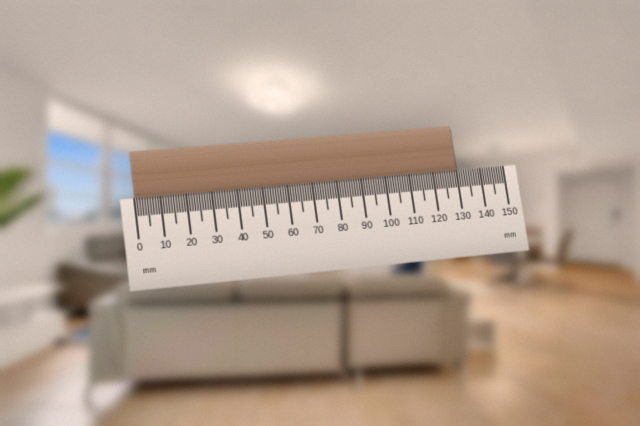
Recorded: 130 mm
